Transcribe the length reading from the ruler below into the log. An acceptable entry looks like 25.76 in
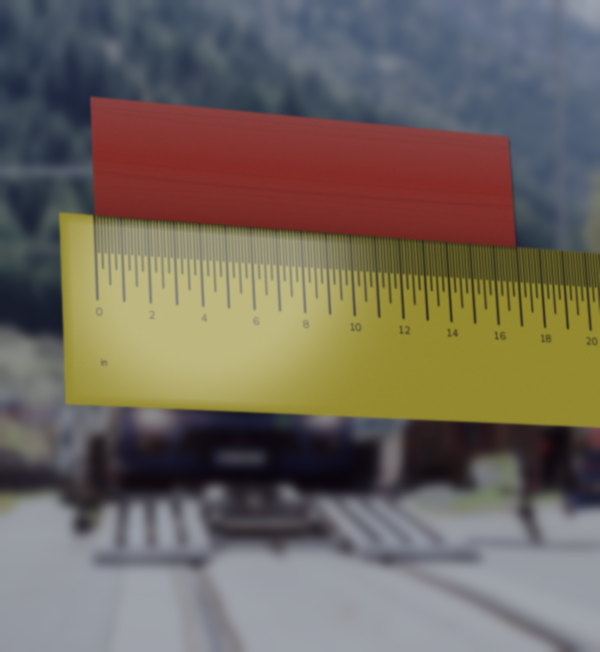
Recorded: 17 in
